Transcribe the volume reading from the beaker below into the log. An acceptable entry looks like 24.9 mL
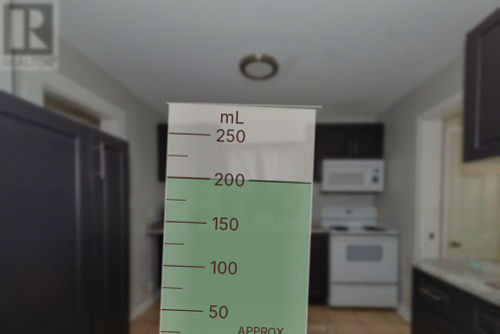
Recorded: 200 mL
